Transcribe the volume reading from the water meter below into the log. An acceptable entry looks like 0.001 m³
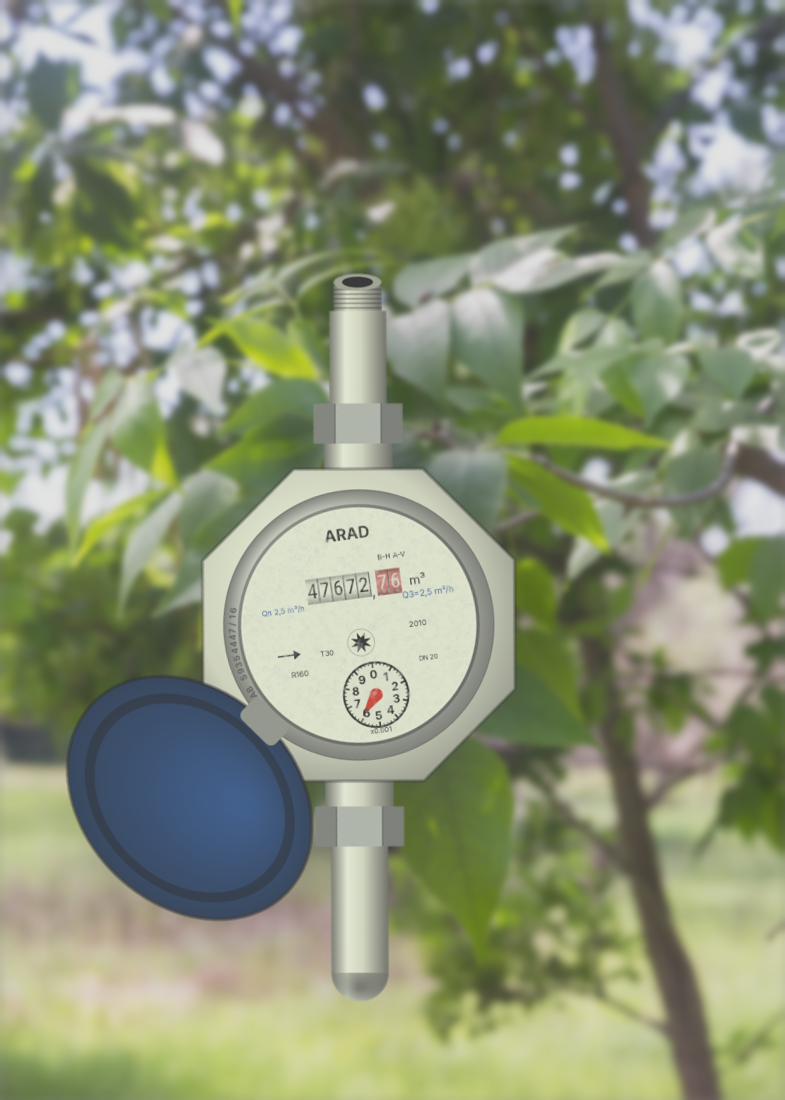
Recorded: 47672.766 m³
